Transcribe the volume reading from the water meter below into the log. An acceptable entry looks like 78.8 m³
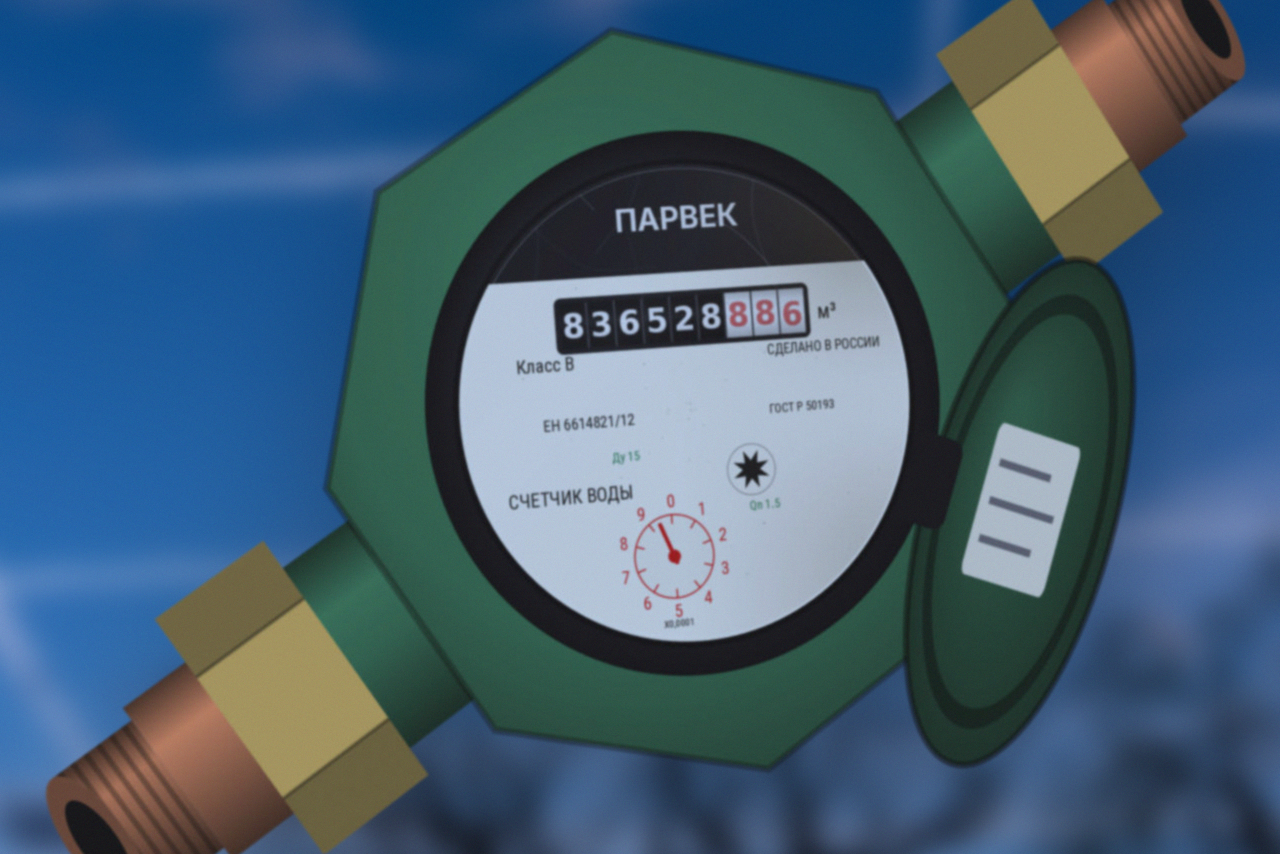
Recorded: 836528.8859 m³
